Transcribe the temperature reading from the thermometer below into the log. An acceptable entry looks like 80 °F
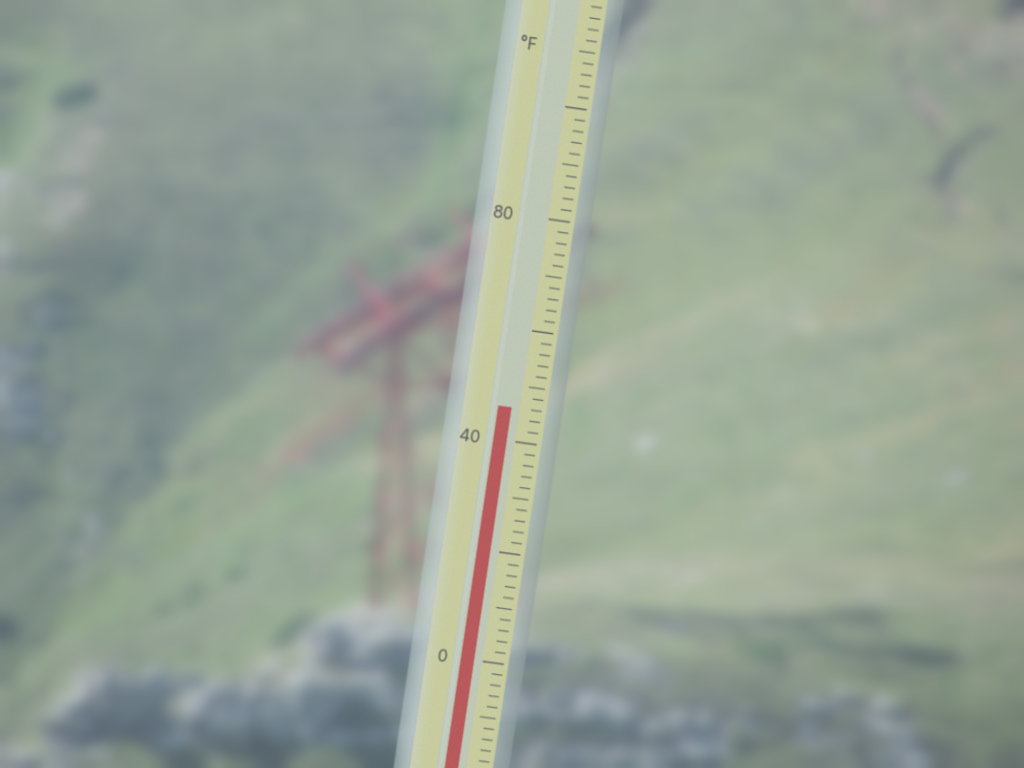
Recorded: 46 °F
